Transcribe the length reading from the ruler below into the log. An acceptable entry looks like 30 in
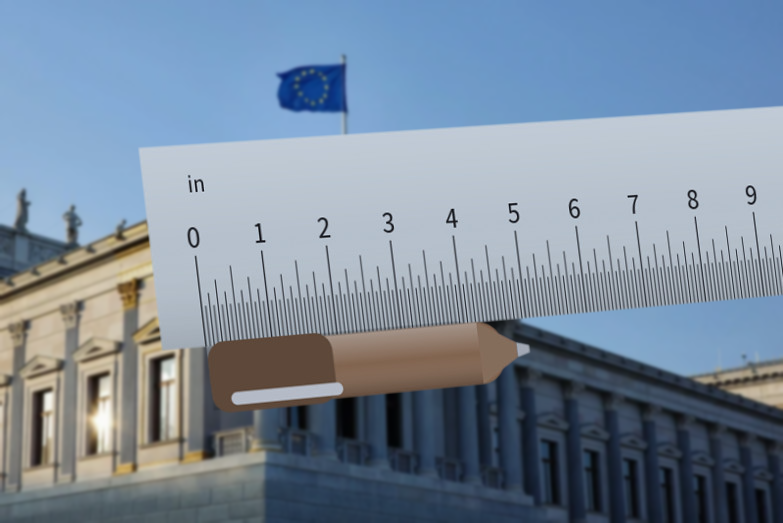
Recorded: 5 in
